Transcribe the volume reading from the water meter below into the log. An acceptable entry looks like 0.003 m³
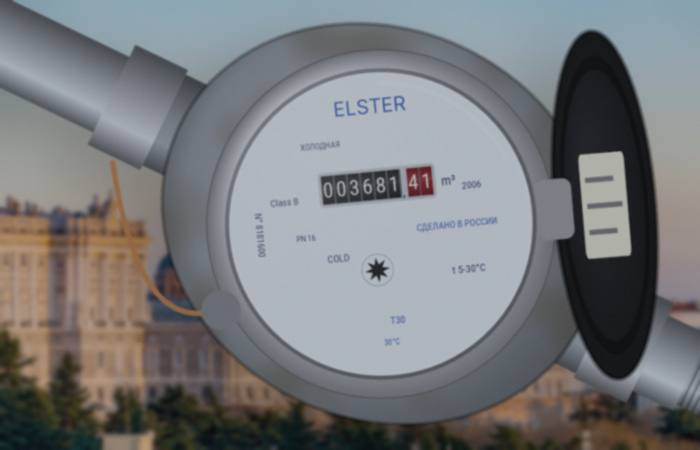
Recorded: 3681.41 m³
